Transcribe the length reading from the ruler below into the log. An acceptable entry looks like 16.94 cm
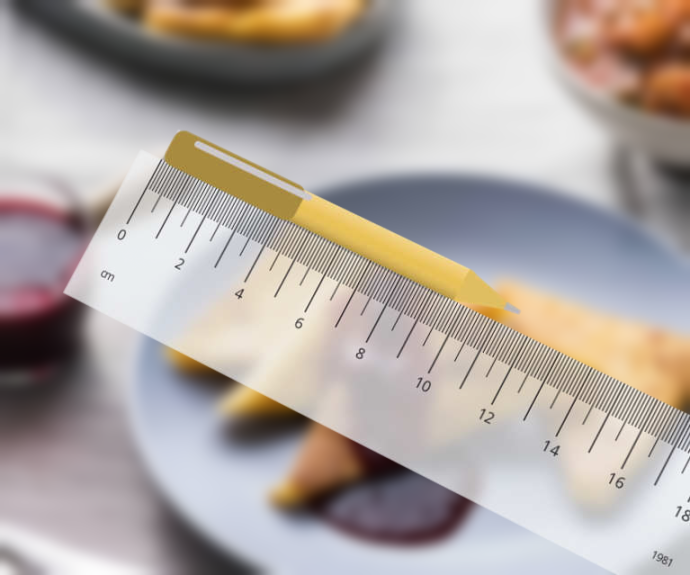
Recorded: 11.5 cm
